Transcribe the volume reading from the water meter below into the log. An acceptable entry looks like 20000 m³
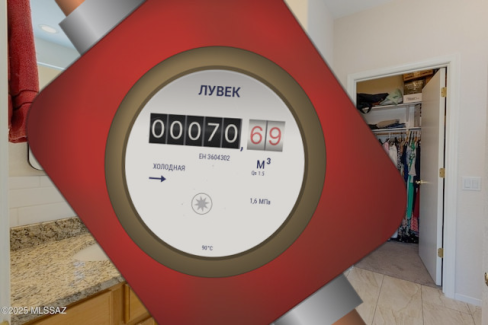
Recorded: 70.69 m³
